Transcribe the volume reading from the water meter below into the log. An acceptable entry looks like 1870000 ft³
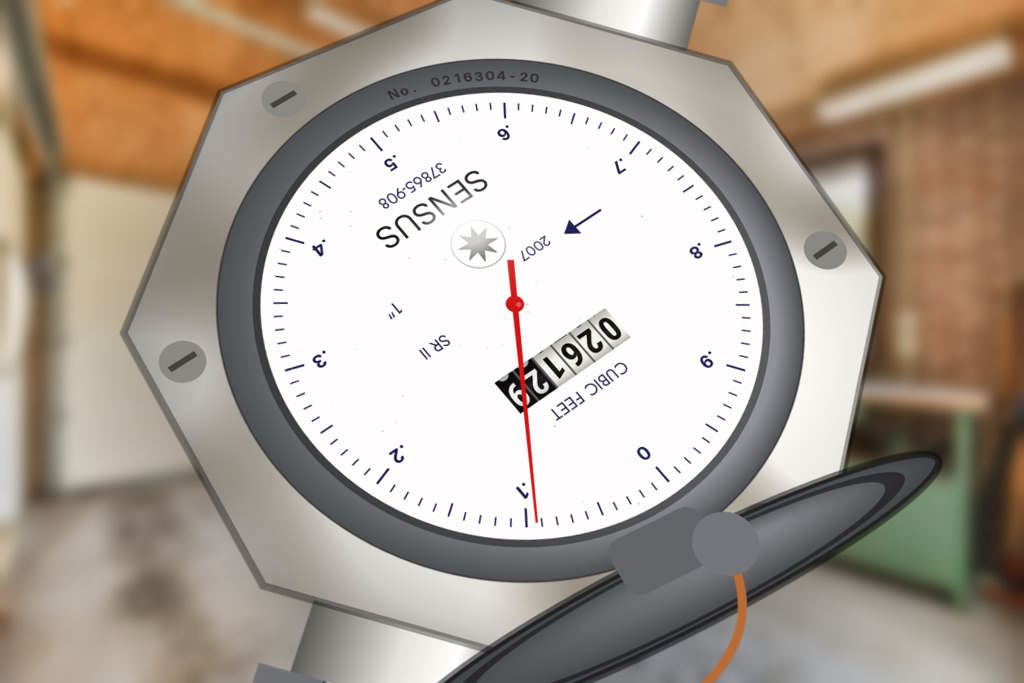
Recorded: 26129.09 ft³
